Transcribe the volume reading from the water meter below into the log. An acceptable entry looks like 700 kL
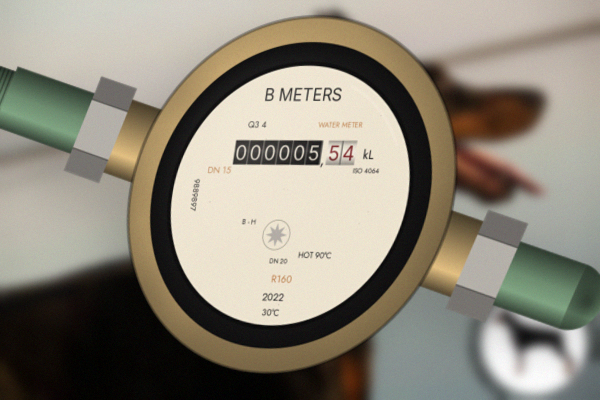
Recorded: 5.54 kL
